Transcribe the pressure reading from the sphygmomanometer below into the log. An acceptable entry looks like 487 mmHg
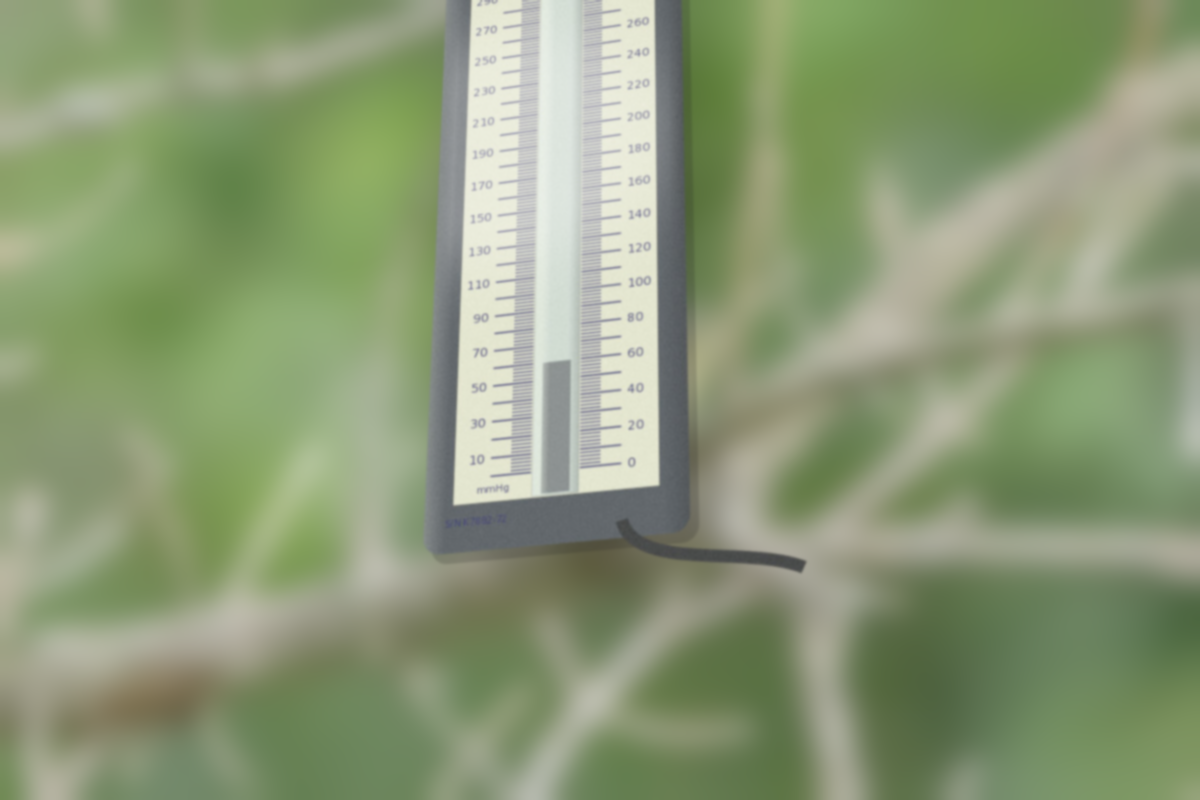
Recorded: 60 mmHg
